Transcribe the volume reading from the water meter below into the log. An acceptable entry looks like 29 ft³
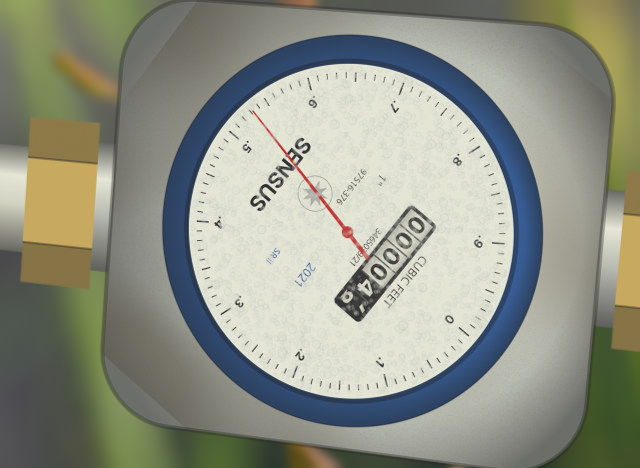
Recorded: 47.53 ft³
